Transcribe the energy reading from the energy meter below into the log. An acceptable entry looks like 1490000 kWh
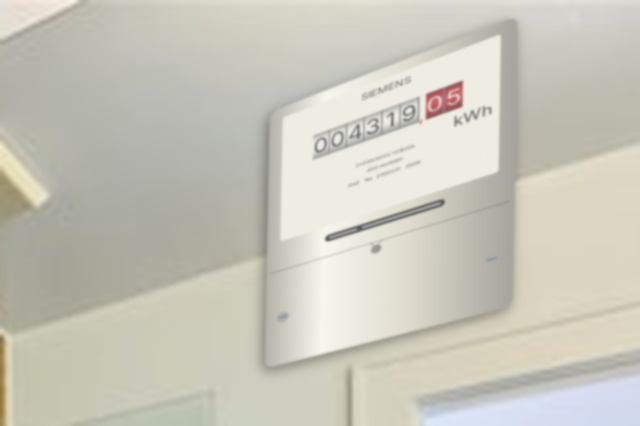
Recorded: 4319.05 kWh
